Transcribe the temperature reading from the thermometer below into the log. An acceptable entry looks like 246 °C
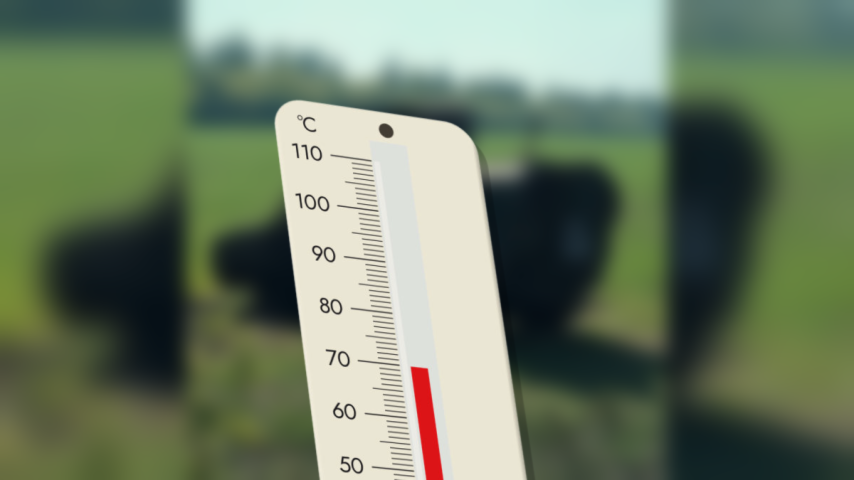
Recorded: 70 °C
